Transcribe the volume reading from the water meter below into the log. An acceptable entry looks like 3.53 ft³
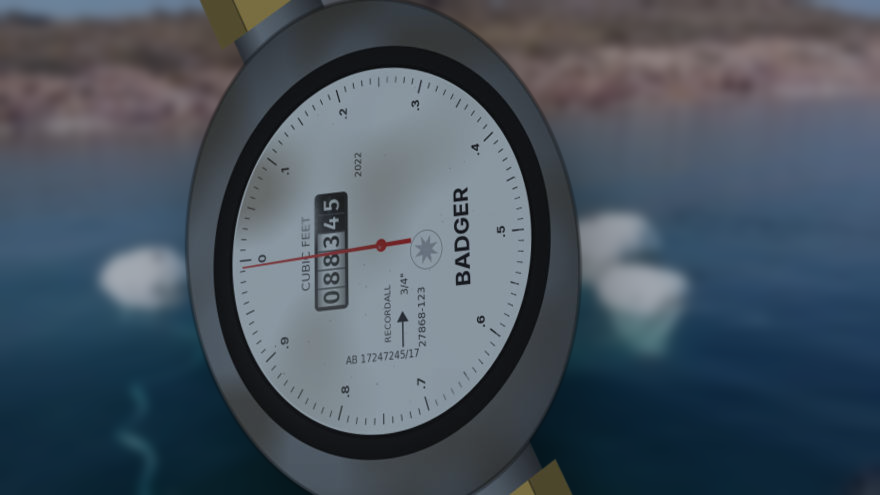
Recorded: 88344.99 ft³
